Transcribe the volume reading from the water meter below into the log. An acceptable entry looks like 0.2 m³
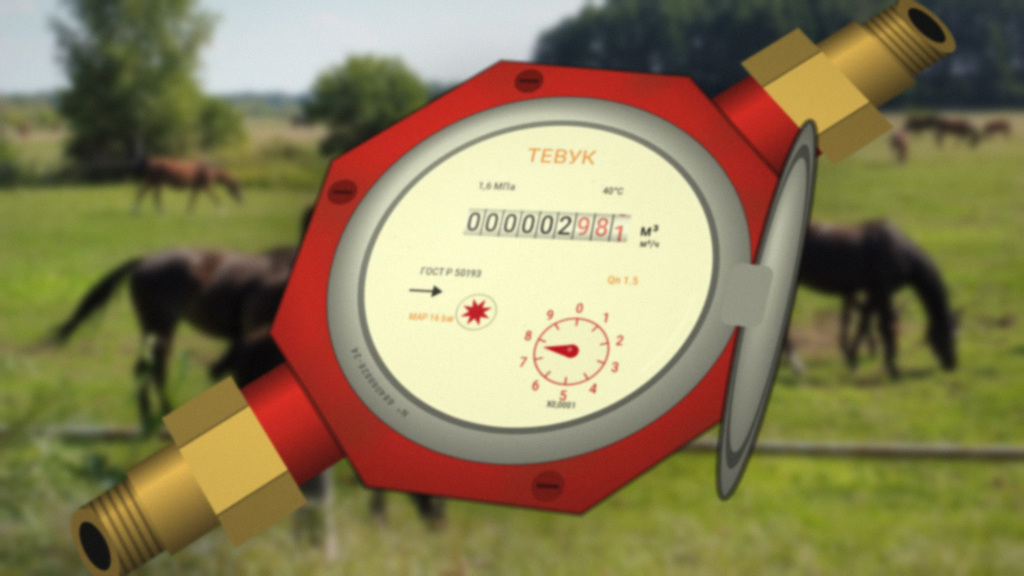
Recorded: 2.9807 m³
